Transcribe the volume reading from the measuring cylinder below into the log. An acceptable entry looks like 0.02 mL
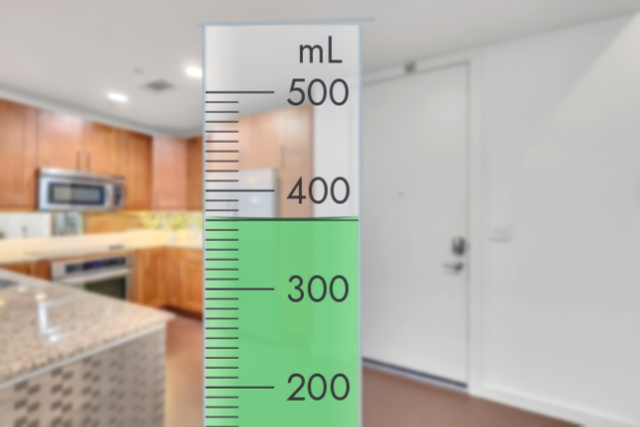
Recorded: 370 mL
